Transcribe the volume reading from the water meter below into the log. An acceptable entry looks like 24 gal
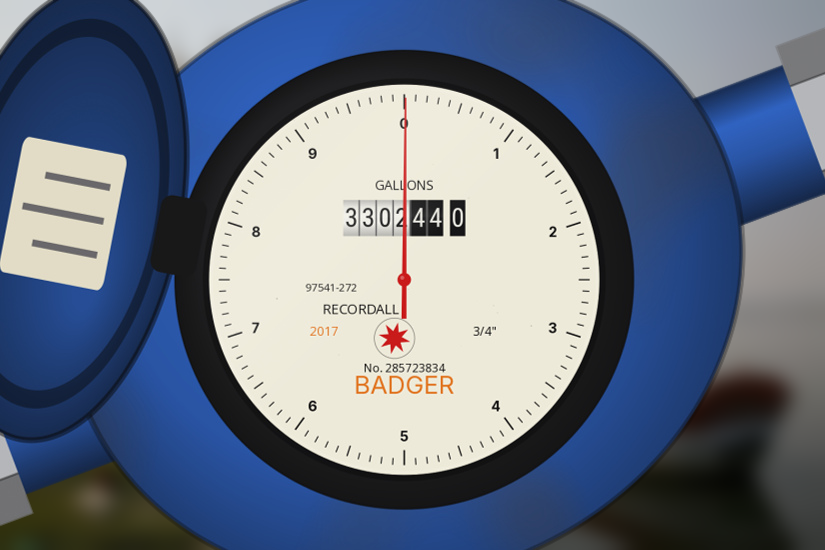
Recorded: 3302440.0 gal
